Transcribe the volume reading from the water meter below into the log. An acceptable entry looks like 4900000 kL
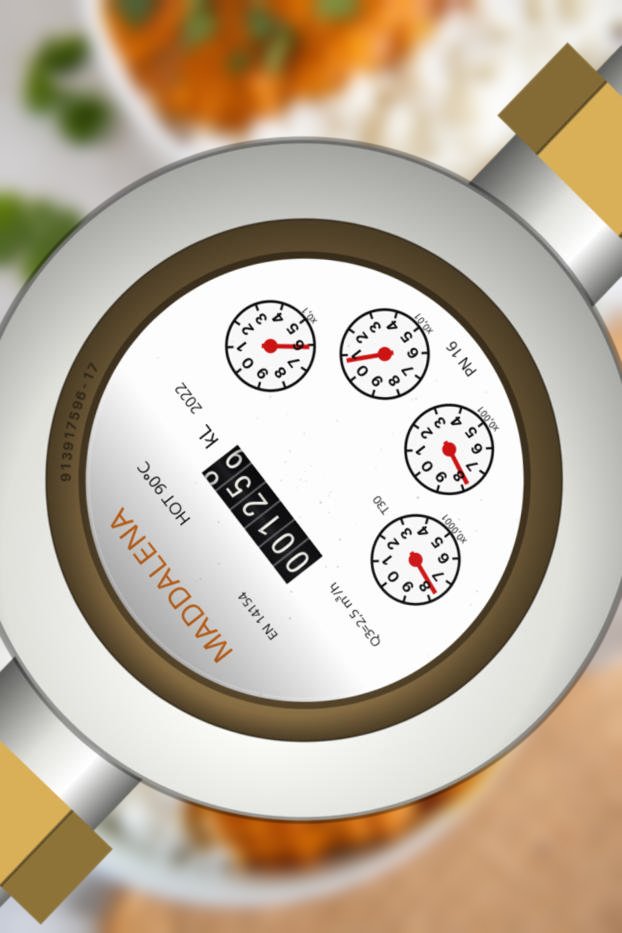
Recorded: 1258.6077 kL
